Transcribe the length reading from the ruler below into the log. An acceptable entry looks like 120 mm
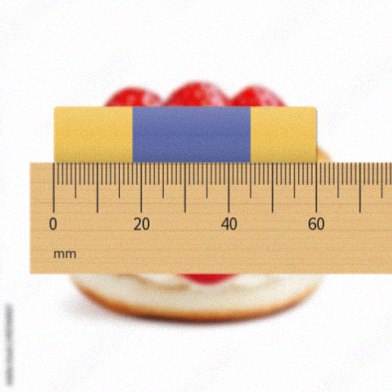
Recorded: 60 mm
